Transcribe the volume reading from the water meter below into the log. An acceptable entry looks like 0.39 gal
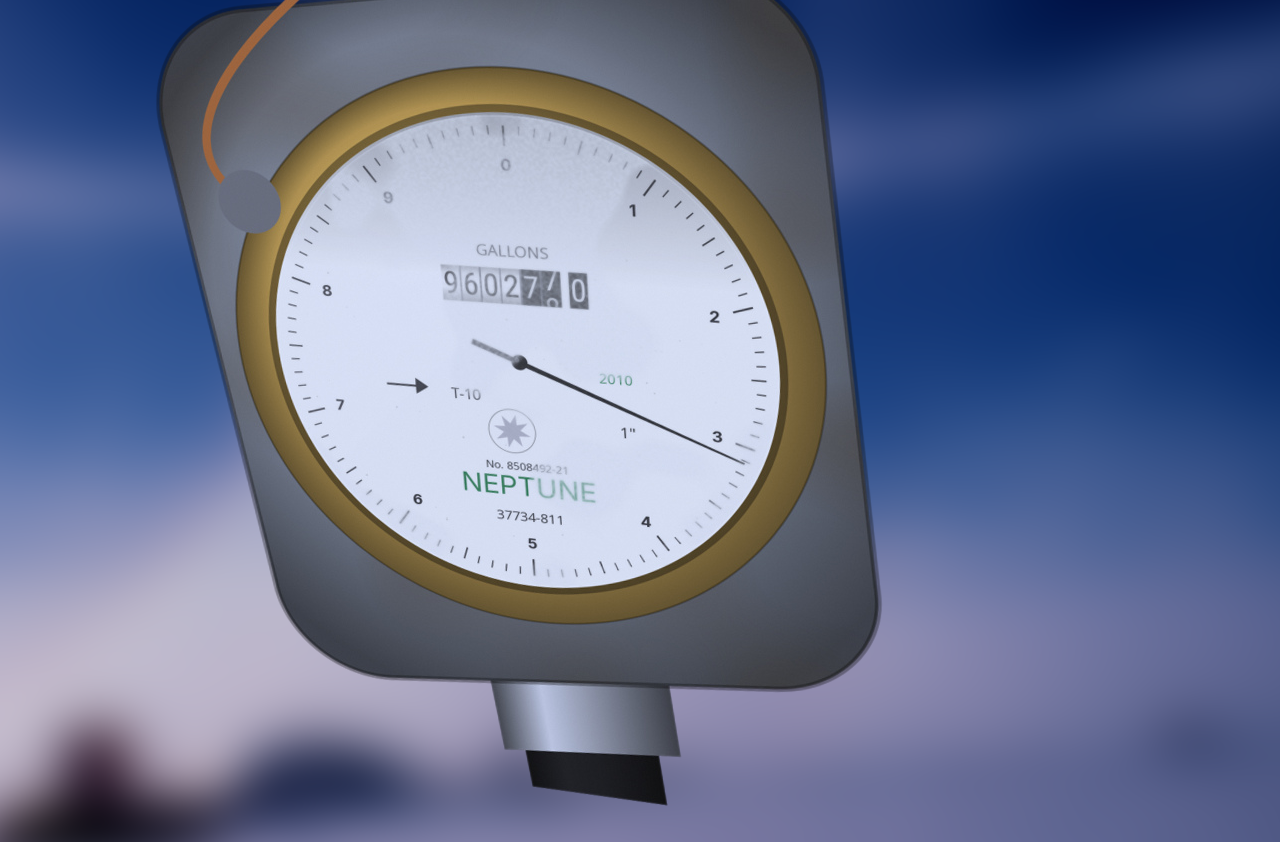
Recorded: 9602773.1 gal
